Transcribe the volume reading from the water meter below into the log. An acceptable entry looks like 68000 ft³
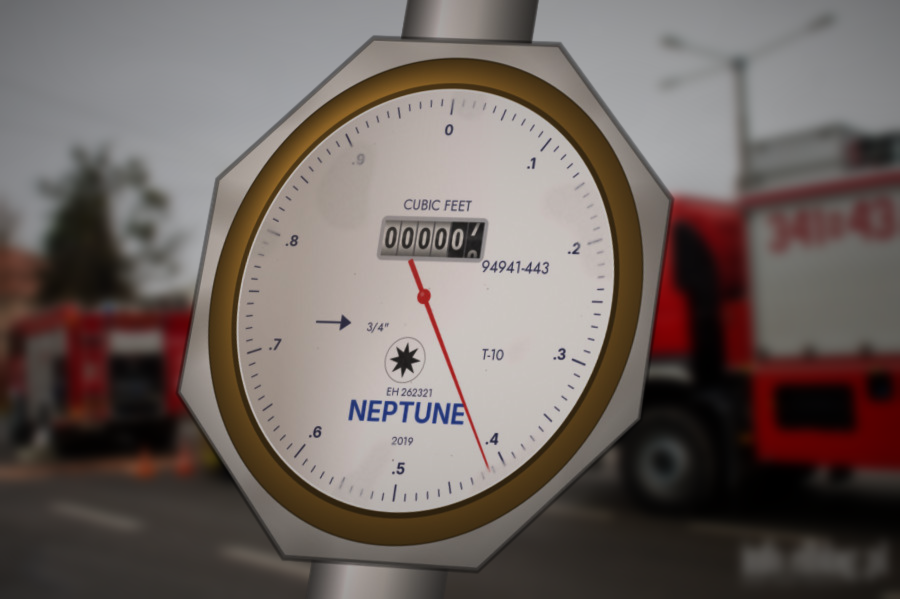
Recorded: 7.41 ft³
